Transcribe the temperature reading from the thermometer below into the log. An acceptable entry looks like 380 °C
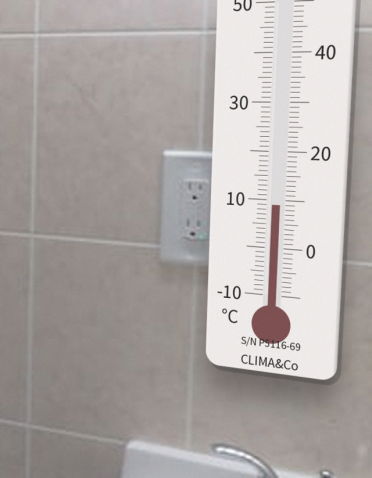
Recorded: 9 °C
